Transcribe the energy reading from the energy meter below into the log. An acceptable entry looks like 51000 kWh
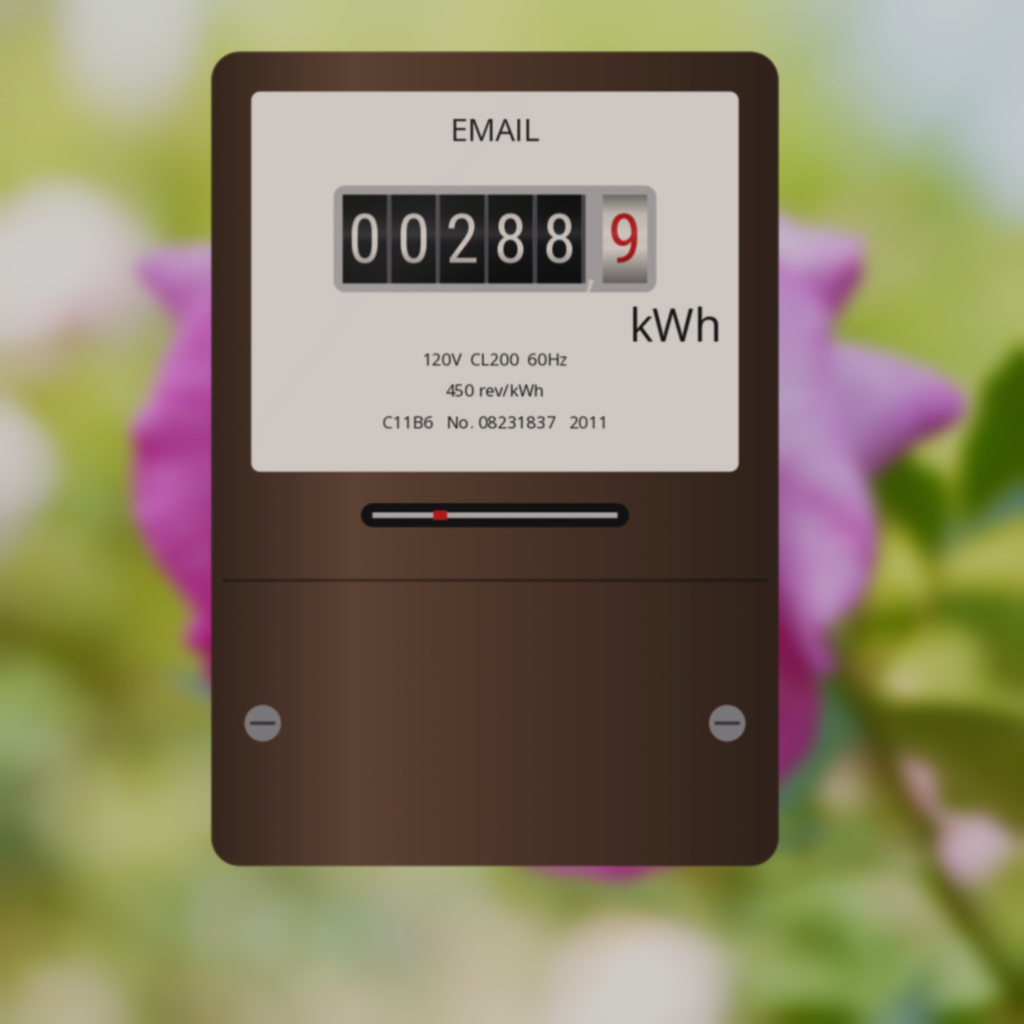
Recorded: 288.9 kWh
